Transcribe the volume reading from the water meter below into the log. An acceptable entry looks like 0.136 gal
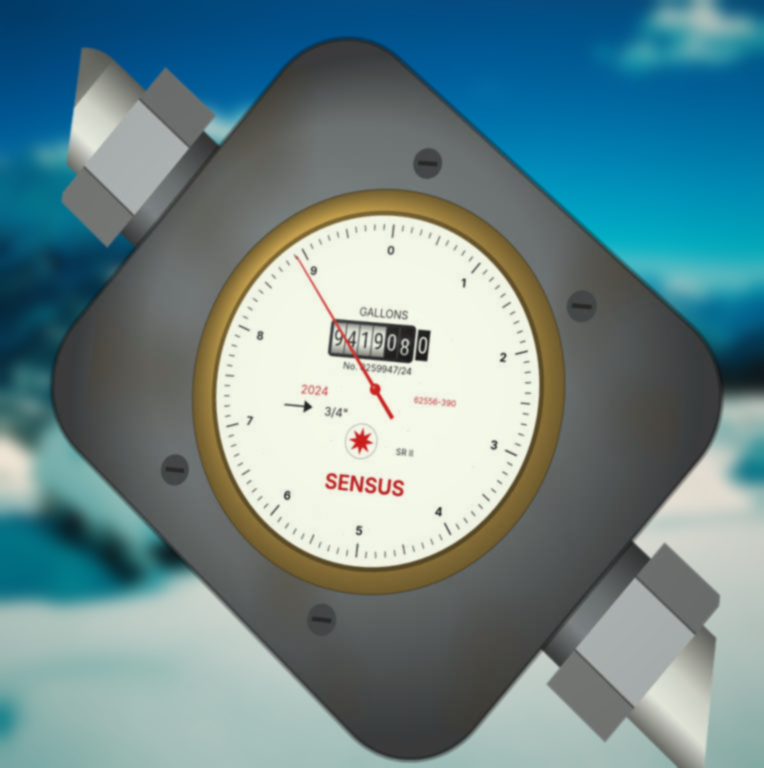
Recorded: 9419078.9 gal
